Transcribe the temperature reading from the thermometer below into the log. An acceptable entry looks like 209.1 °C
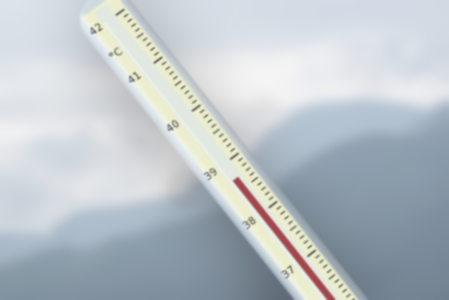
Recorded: 38.7 °C
